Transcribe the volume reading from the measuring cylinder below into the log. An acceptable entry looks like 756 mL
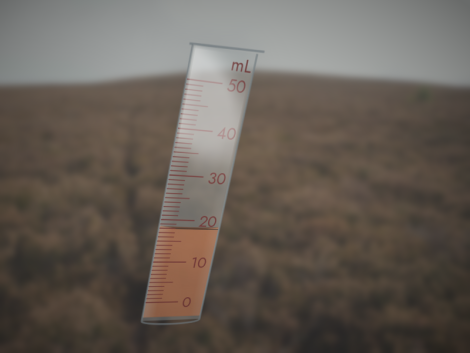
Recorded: 18 mL
